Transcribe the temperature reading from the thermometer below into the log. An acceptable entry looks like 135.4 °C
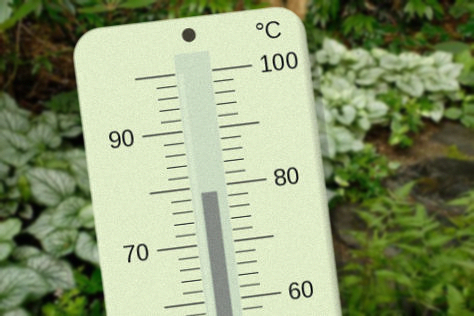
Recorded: 79 °C
